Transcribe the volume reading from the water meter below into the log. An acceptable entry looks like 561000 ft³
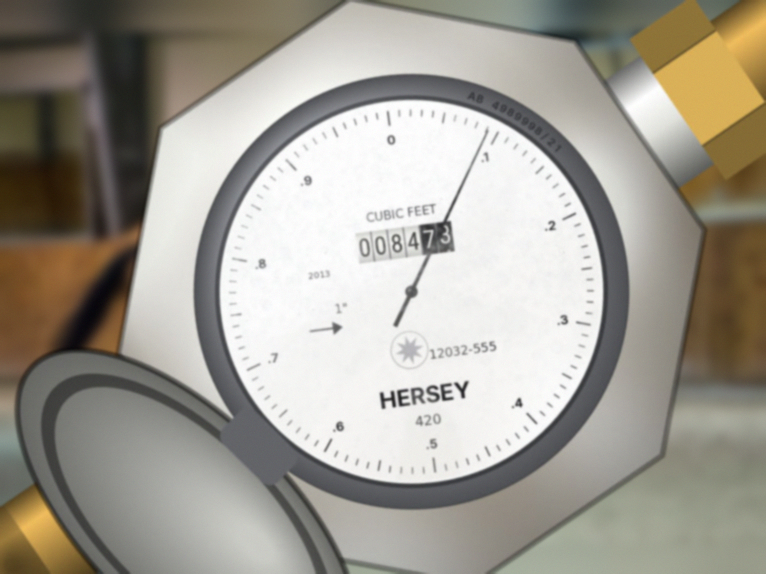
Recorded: 8473.09 ft³
